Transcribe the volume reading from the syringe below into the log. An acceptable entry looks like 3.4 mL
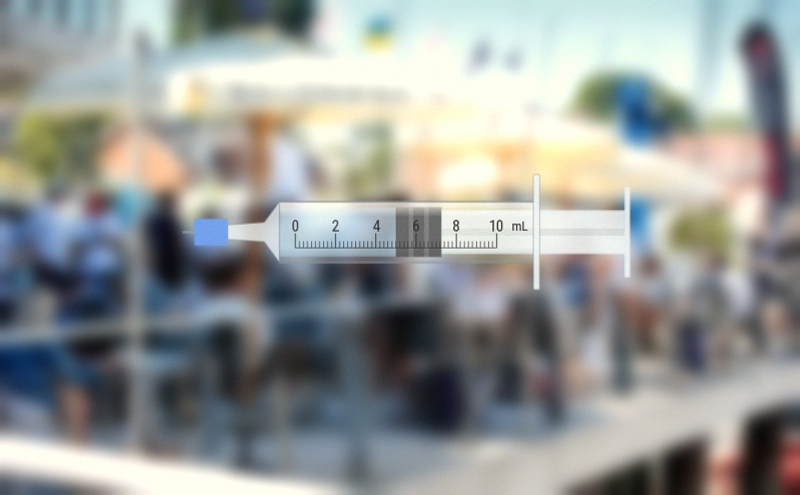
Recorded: 5 mL
